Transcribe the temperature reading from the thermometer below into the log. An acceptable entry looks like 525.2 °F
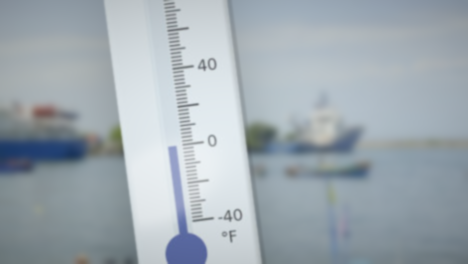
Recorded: 0 °F
